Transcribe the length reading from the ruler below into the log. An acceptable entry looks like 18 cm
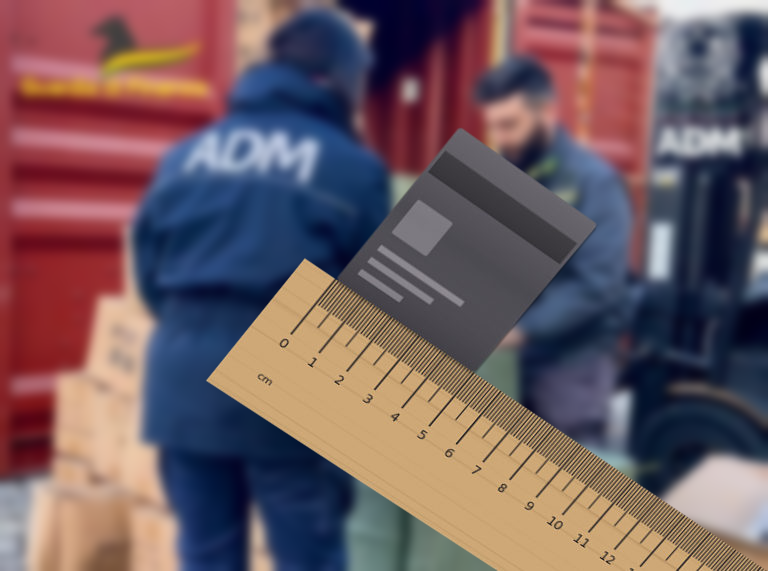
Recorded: 5 cm
